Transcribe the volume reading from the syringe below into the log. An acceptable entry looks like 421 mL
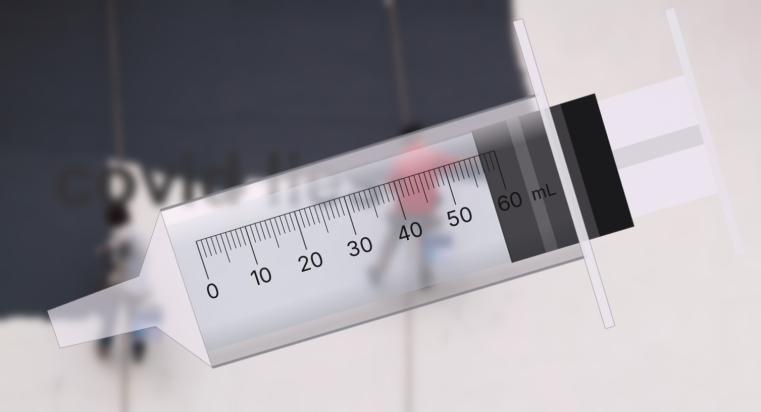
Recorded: 57 mL
